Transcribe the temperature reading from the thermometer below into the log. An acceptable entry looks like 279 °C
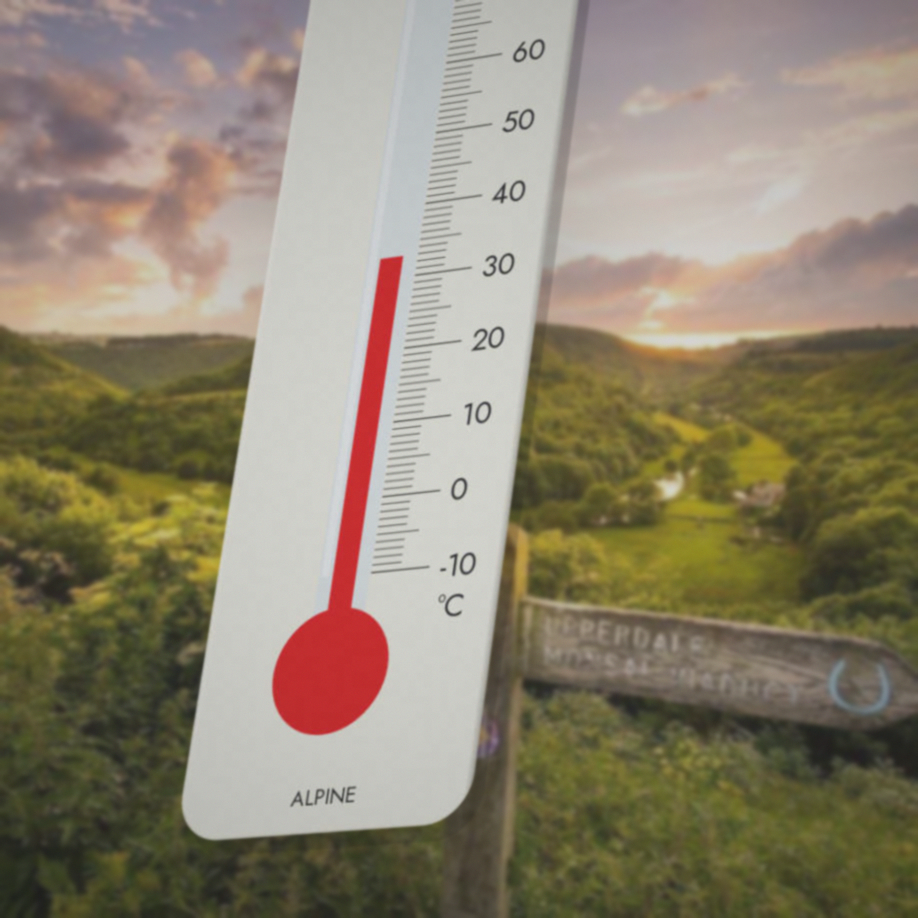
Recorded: 33 °C
